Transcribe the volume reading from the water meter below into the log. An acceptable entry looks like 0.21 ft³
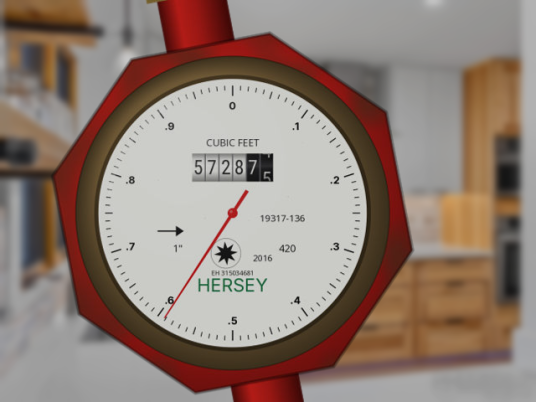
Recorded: 572874.59 ft³
